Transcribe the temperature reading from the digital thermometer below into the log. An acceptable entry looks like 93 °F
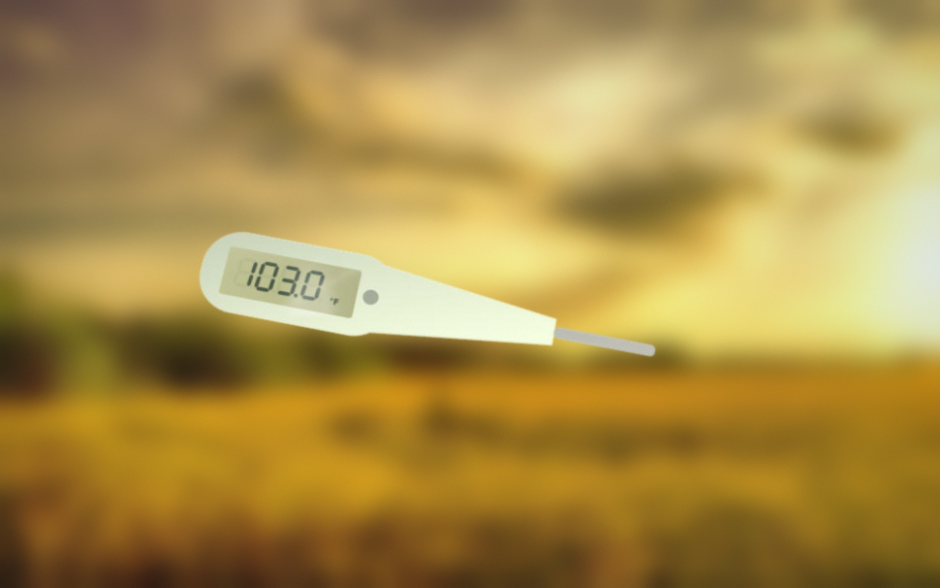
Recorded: 103.0 °F
